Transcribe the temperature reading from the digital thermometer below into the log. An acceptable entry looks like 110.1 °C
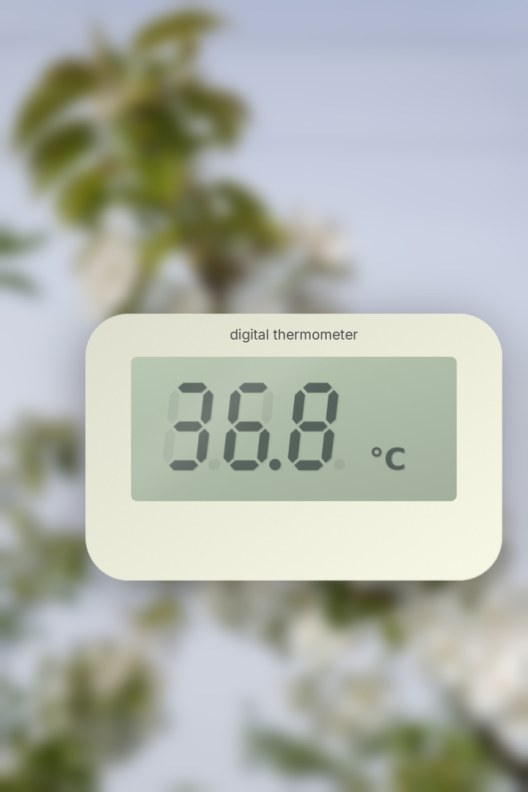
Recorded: 36.8 °C
